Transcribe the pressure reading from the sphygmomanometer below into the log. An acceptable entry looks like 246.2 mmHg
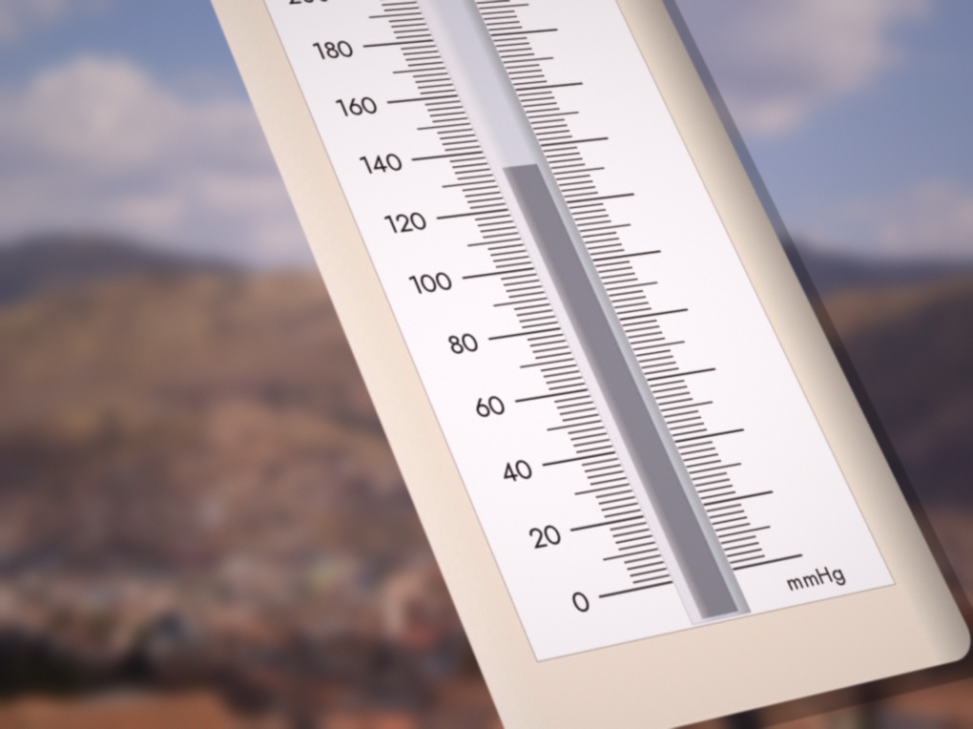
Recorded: 134 mmHg
